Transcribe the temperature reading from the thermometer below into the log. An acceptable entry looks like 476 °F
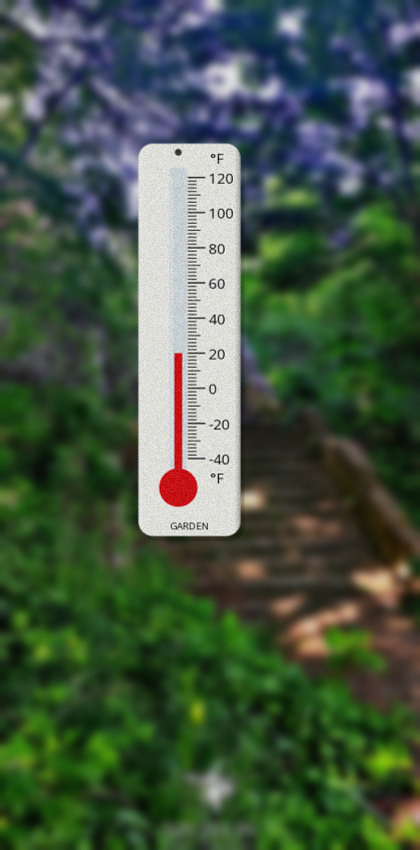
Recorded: 20 °F
